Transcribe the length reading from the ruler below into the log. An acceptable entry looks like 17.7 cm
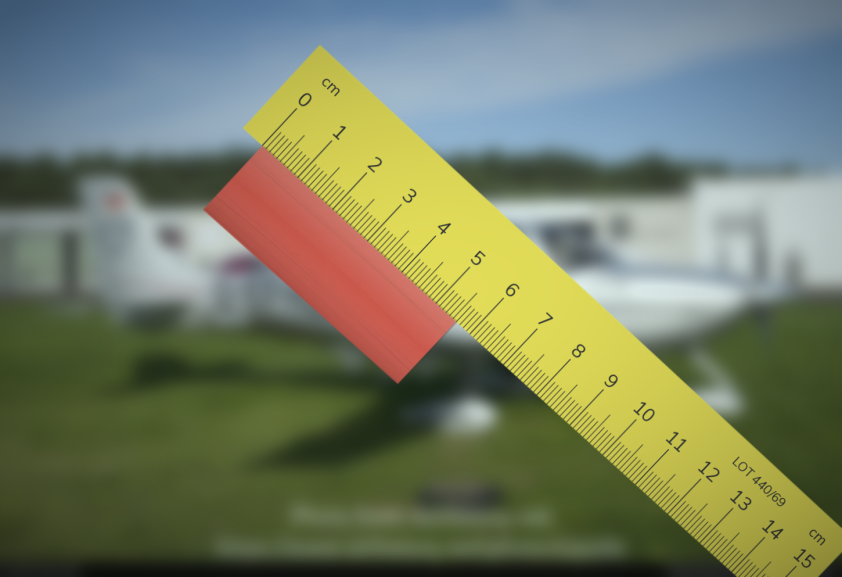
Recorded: 5.6 cm
